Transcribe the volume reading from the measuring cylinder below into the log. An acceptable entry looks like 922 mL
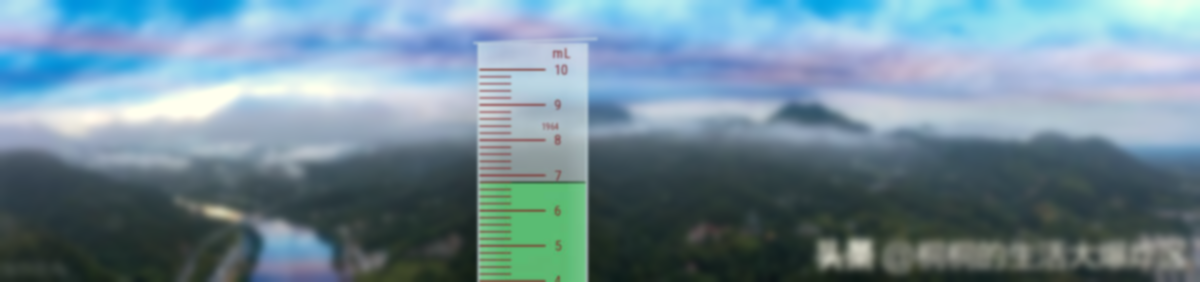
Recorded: 6.8 mL
